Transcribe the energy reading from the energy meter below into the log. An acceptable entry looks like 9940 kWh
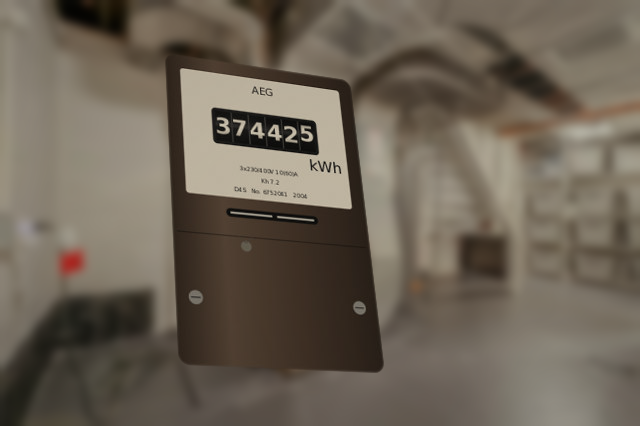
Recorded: 374425 kWh
